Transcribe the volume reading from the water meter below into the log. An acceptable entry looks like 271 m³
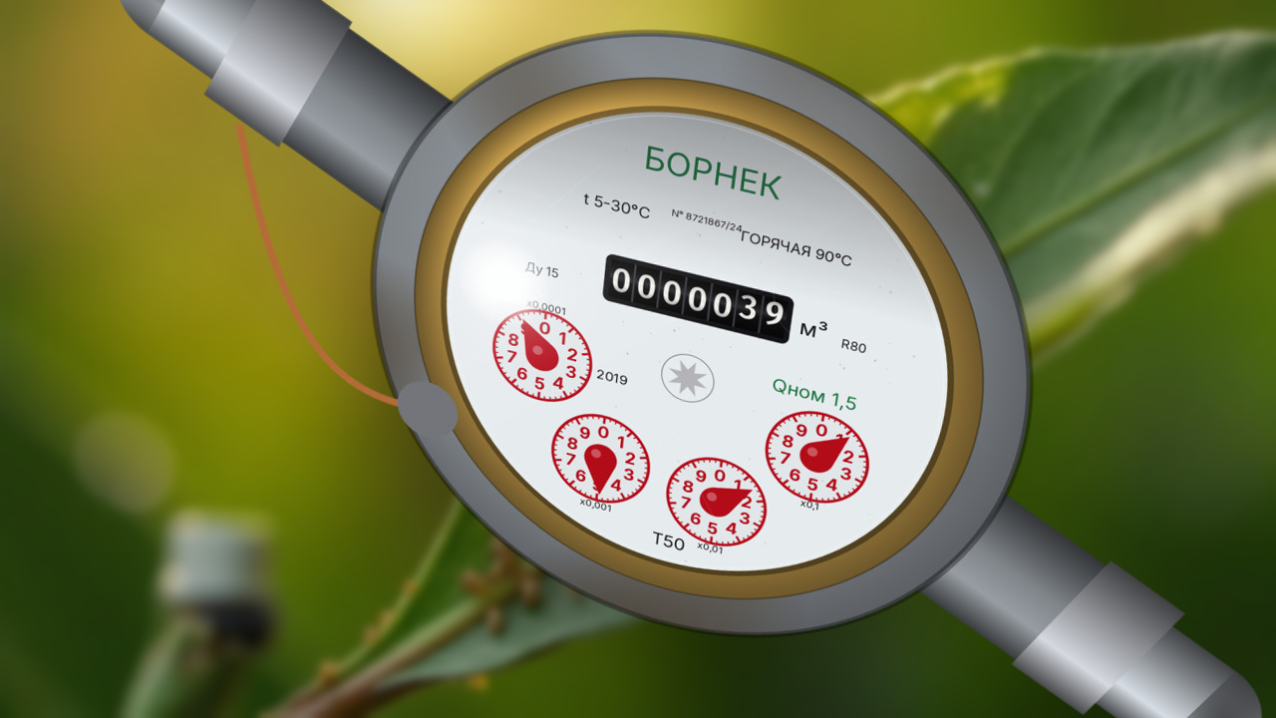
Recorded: 39.1149 m³
